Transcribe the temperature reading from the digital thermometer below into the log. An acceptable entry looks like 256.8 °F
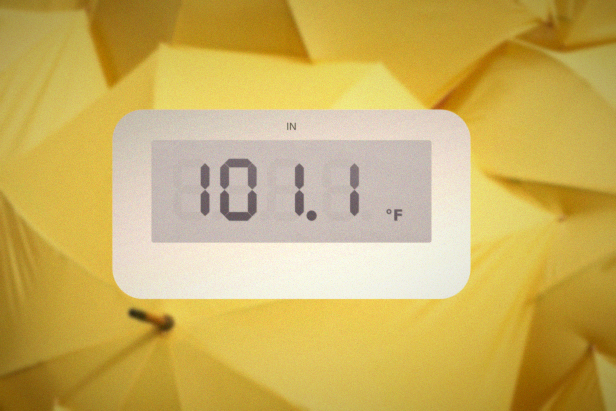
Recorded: 101.1 °F
